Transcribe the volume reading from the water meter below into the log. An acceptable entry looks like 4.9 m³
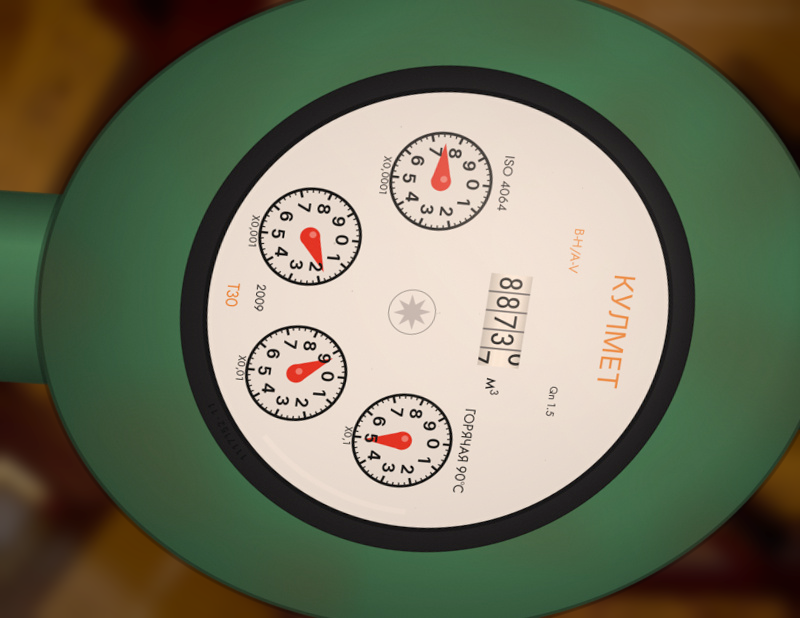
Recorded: 88736.4917 m³
